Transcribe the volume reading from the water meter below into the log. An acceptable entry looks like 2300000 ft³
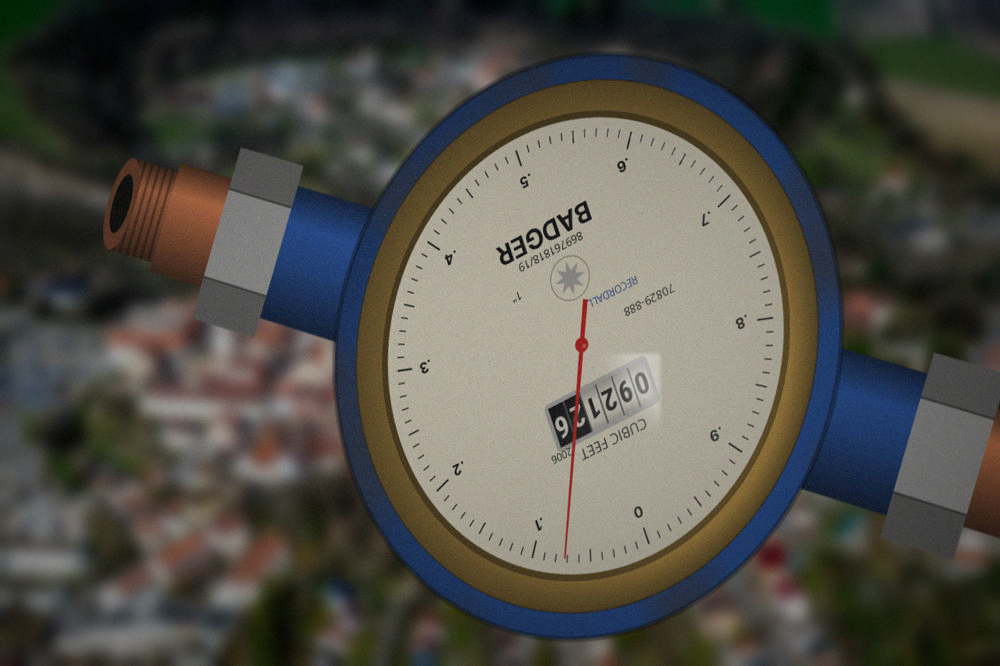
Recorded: 92126.07 ft³
